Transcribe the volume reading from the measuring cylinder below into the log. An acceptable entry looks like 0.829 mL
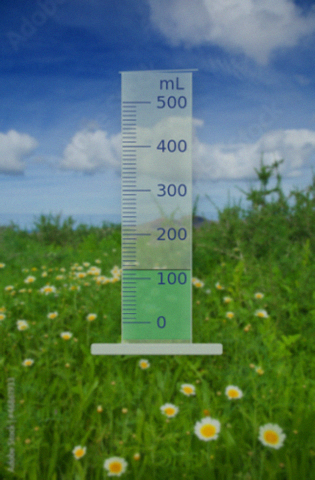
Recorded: 120 mL
